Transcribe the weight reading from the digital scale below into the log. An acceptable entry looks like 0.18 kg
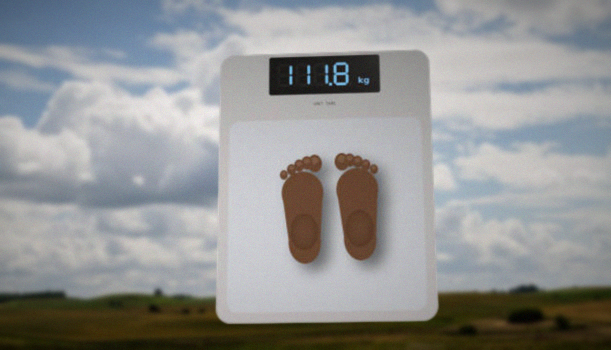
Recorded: 111.8 kg
